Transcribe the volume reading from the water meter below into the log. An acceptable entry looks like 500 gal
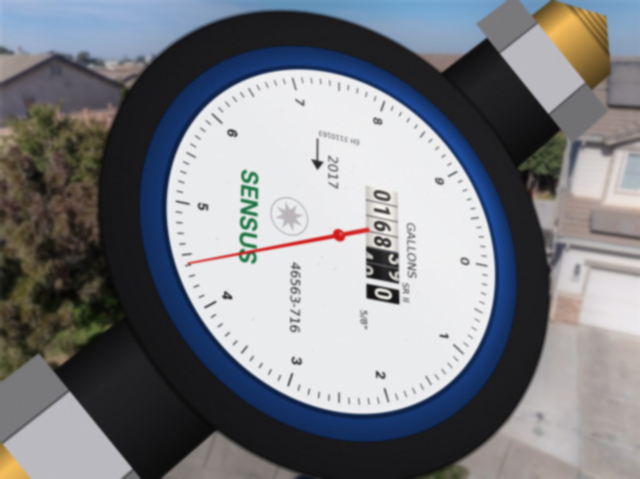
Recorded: 168394.4 gal
